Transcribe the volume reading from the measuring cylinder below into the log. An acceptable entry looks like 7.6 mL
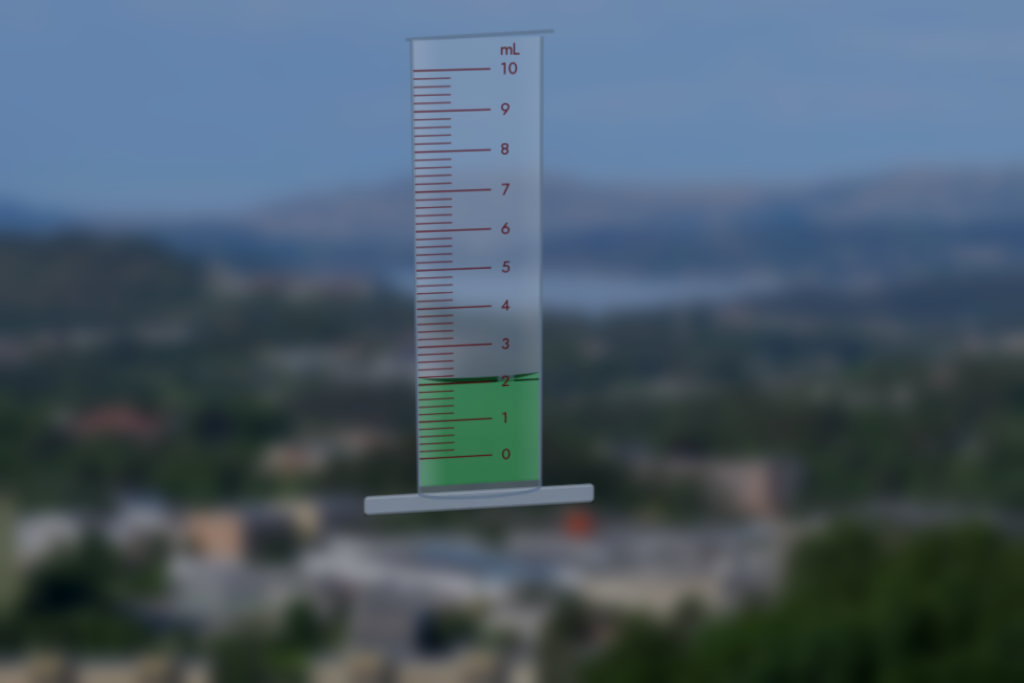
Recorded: 2 mL
